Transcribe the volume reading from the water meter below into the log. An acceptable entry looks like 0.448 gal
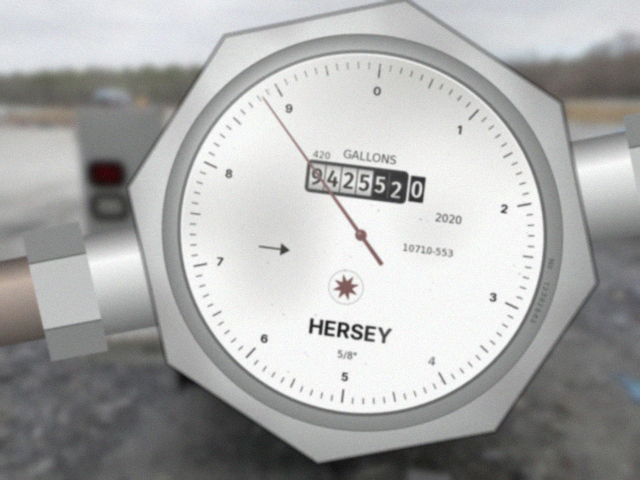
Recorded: 9425518.8 gal
